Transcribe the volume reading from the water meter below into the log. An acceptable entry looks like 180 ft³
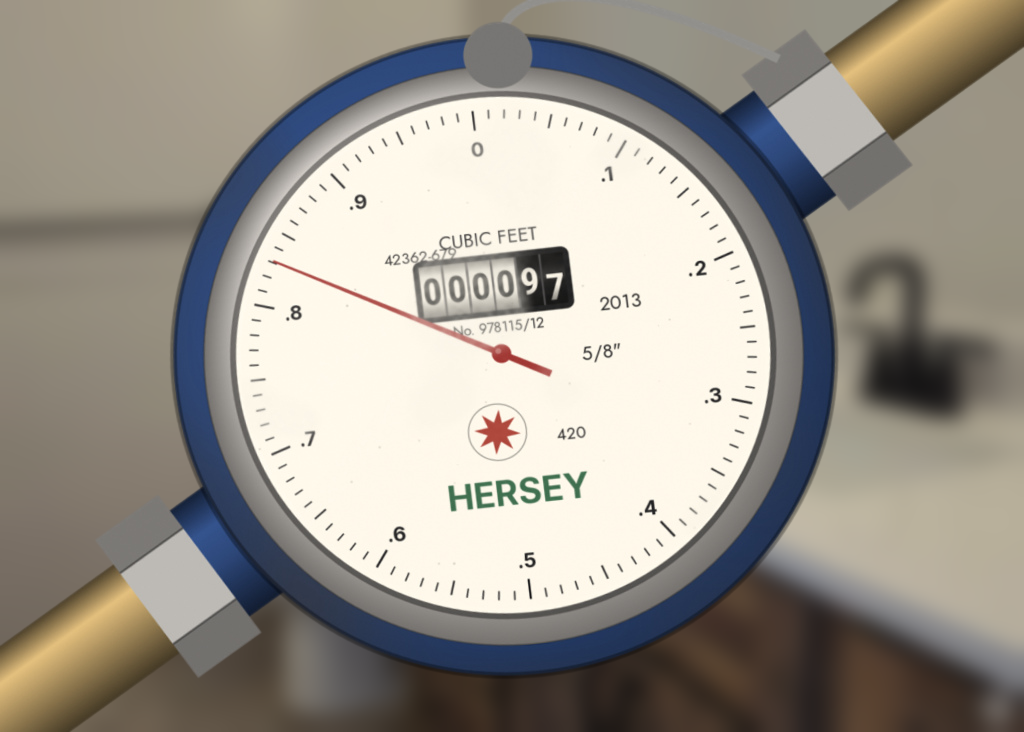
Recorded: 96.83 ft³
